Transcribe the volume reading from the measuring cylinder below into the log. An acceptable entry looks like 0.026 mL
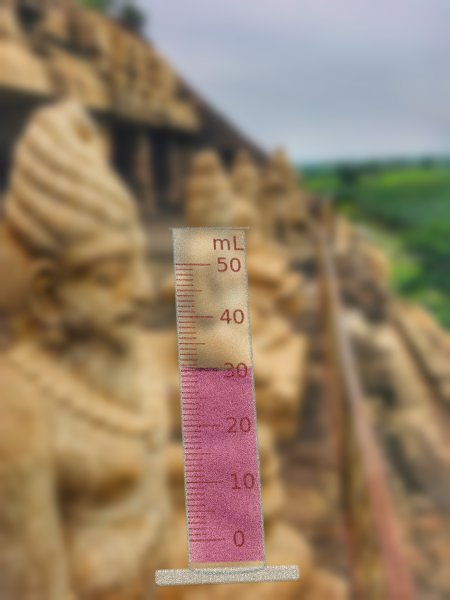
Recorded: 30 mL
